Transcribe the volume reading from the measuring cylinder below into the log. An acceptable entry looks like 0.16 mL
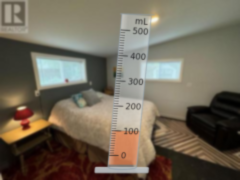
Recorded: 100 mL
